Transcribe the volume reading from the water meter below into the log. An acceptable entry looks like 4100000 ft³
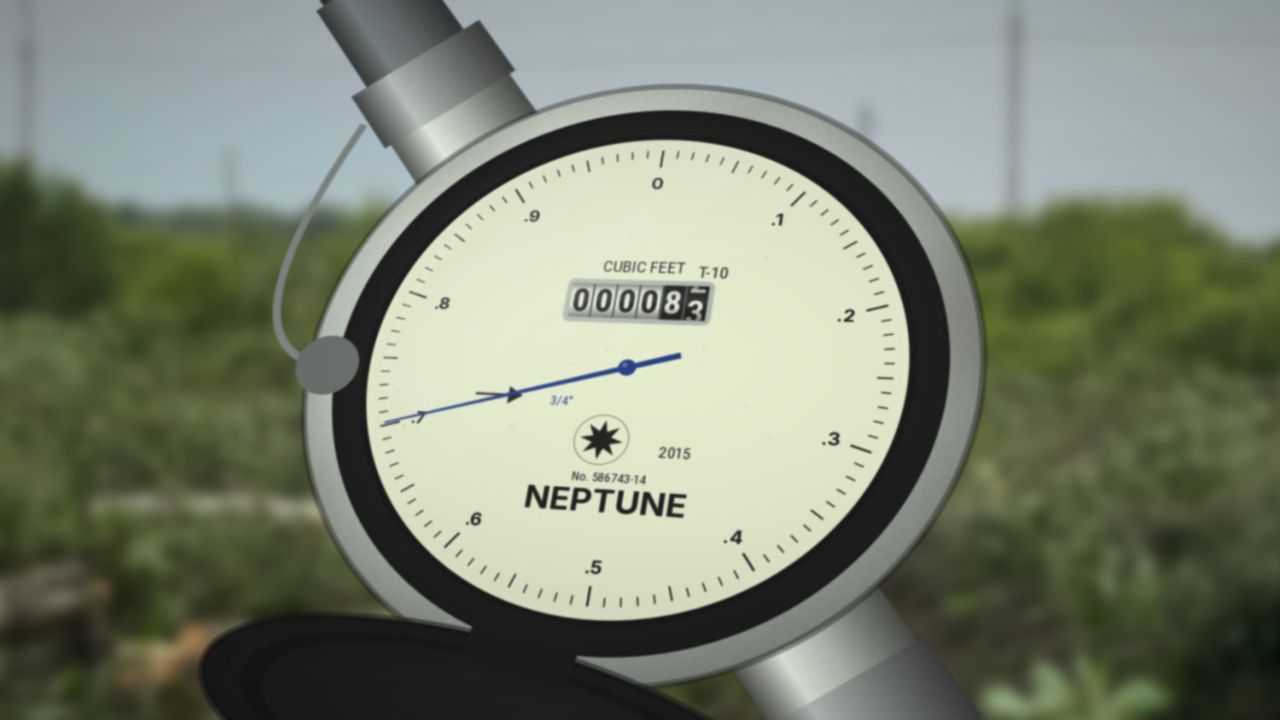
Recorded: 82.70 ft³
